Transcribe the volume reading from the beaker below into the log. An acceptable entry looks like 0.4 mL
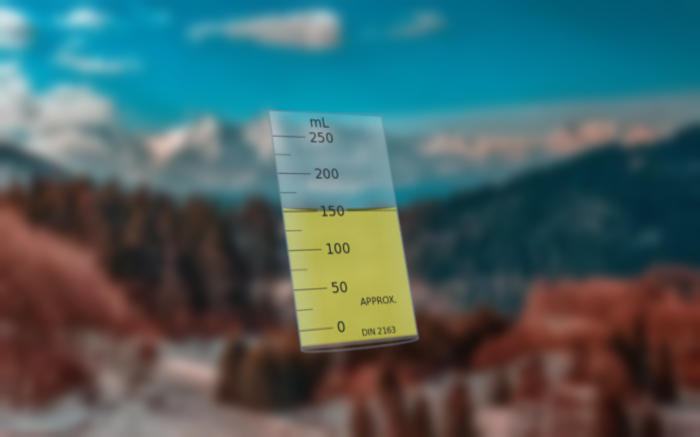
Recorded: 150 mL
